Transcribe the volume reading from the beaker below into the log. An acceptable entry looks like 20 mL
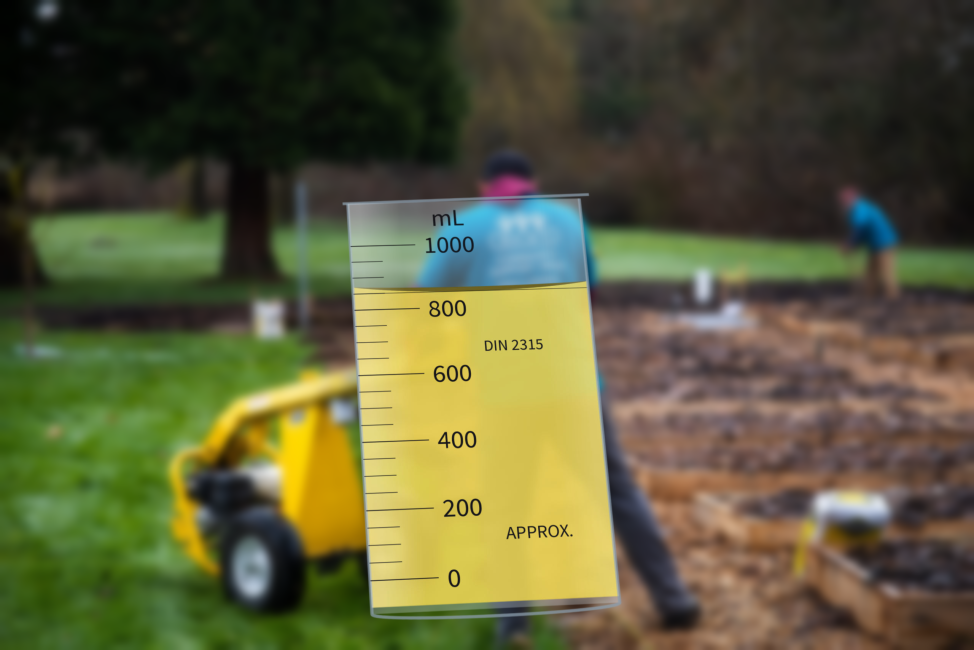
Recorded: 850 mL
